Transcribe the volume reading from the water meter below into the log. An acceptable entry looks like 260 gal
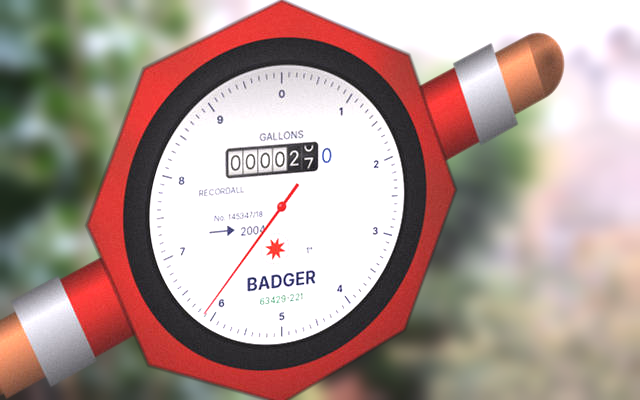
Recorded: 266.1 gal
